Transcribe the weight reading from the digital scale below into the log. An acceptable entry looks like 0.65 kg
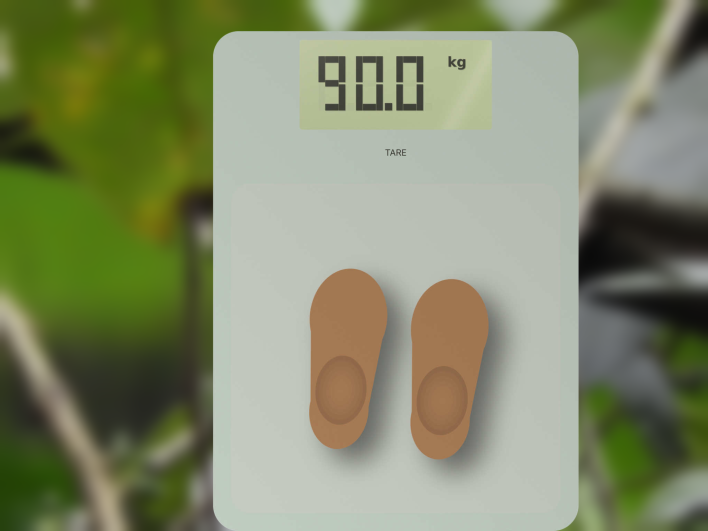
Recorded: 90.0 kg
